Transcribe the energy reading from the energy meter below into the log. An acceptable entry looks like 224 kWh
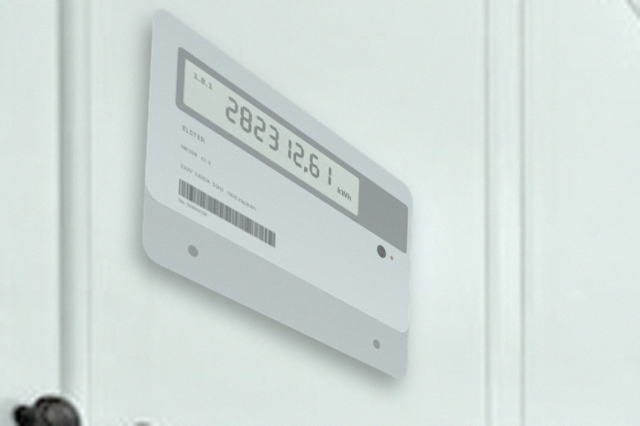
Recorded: 282312.61 kWh
